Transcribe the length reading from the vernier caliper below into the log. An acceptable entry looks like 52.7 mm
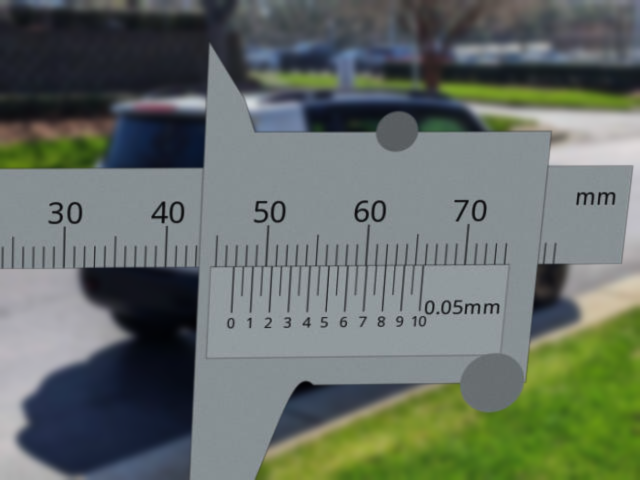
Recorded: 46.8 mm
